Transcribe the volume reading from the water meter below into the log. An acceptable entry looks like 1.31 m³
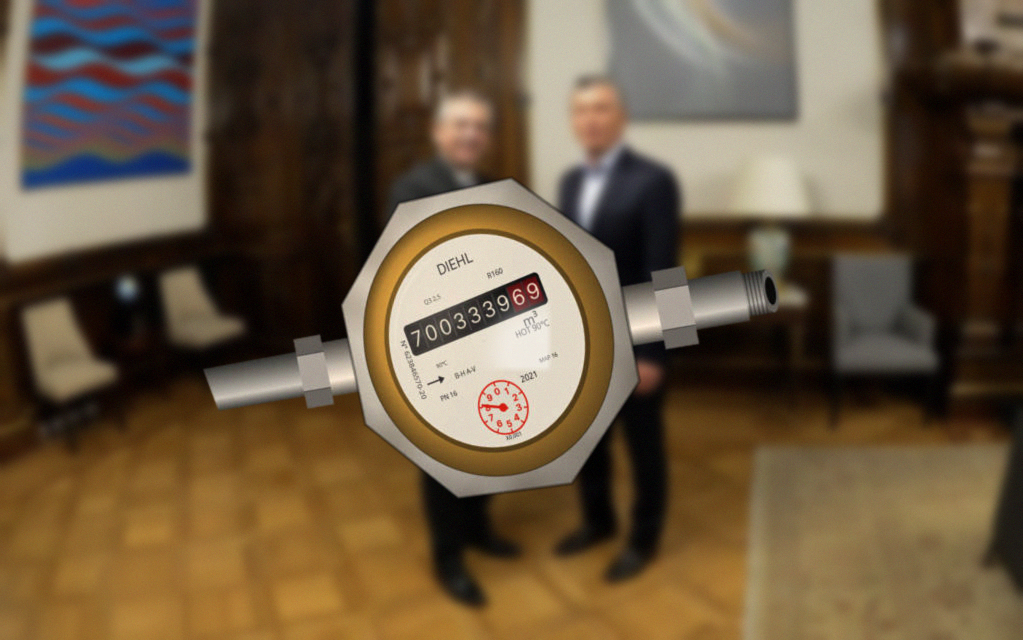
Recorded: 7003339.698 m³
